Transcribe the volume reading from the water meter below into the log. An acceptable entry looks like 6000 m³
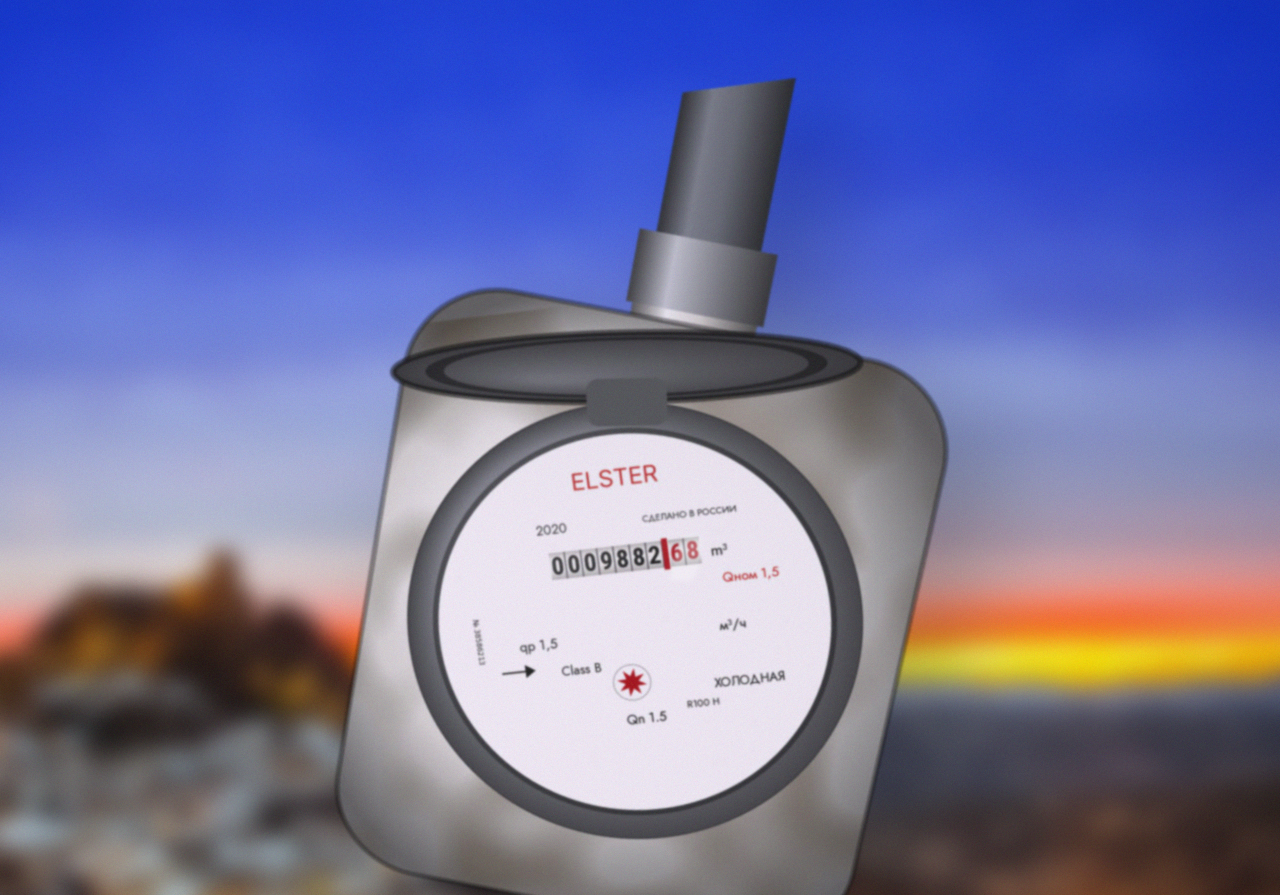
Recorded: 9882.68 m³
